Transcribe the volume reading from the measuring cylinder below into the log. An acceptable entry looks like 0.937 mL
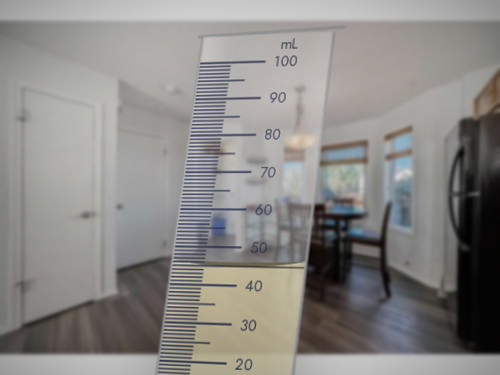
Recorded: 45 mL
